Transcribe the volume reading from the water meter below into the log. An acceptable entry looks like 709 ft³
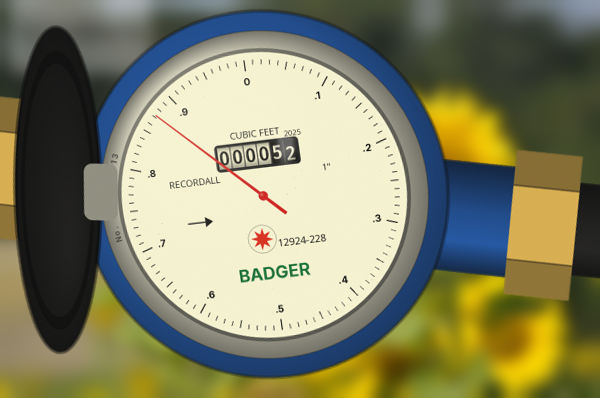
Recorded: 51.87 ft³
